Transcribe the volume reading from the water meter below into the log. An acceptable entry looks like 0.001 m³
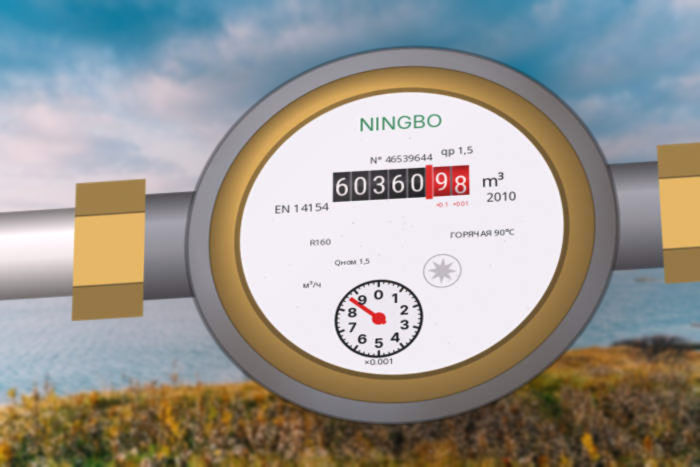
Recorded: 60360.978 m³
